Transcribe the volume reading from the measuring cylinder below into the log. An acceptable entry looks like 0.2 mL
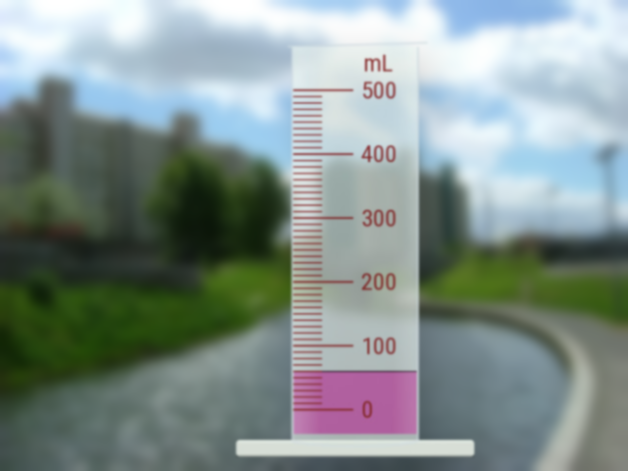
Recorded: 60 mL
